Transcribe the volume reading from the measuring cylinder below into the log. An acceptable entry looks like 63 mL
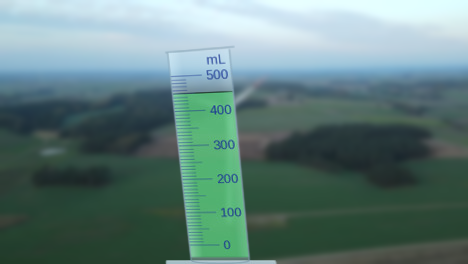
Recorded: 450 mL
